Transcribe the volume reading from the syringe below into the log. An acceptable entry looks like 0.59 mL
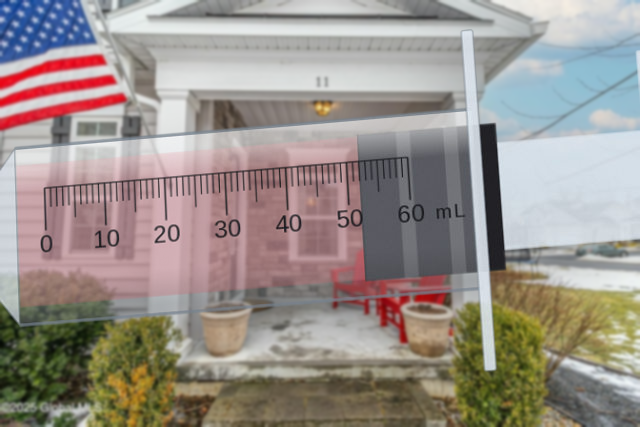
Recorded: 52 mL
